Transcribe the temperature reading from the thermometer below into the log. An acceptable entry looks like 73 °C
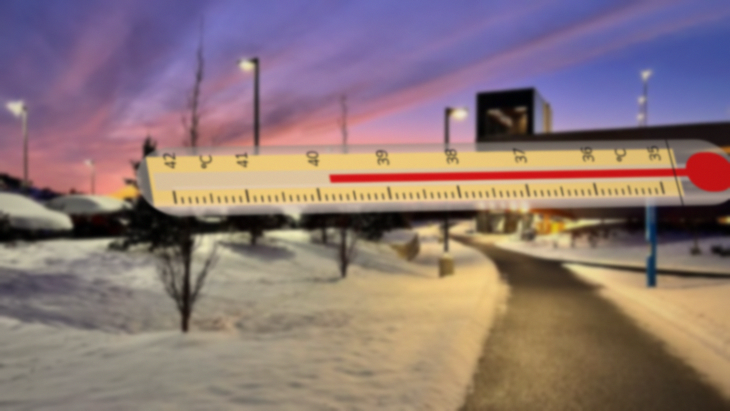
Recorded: 39.8 °C
